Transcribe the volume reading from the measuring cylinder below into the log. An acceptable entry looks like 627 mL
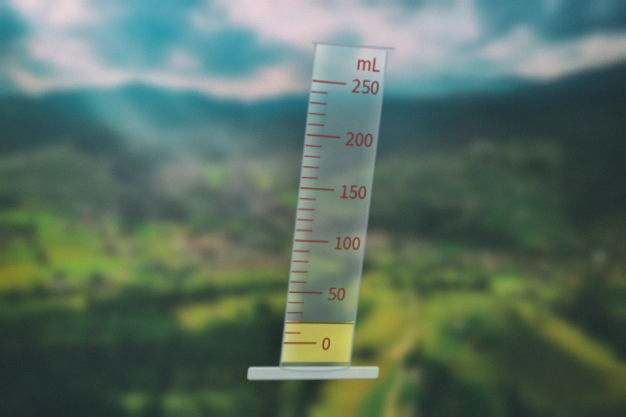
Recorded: 20 mL
